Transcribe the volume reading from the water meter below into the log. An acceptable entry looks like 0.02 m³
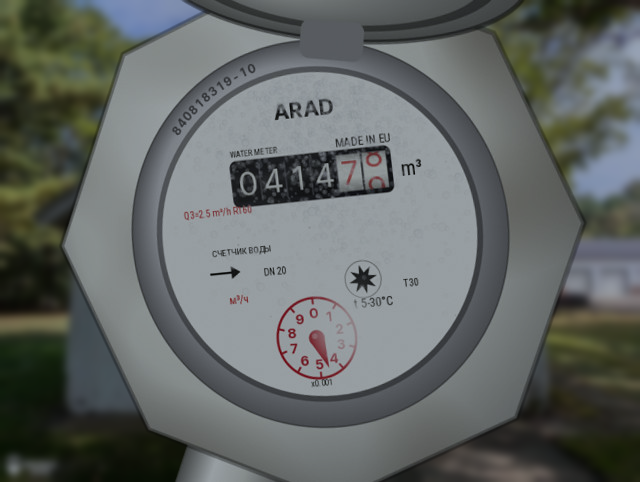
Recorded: 414.784 m³
